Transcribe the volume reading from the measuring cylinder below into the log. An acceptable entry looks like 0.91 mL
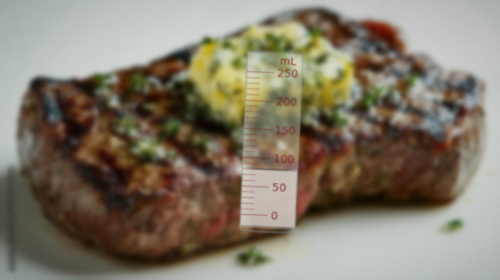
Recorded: 80 mL
